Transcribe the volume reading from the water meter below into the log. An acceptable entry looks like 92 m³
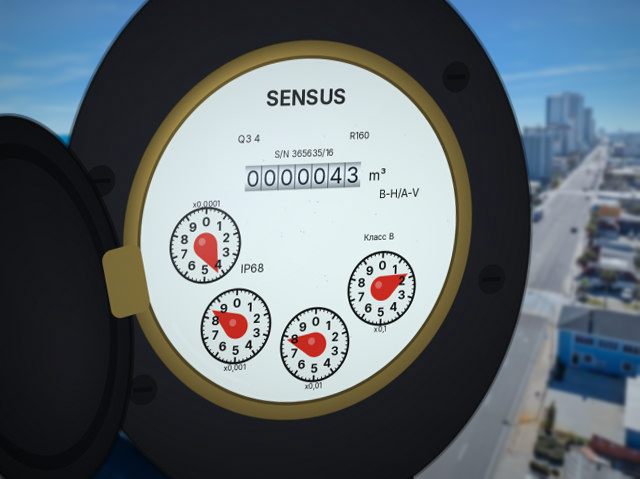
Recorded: 43.1784 m³
